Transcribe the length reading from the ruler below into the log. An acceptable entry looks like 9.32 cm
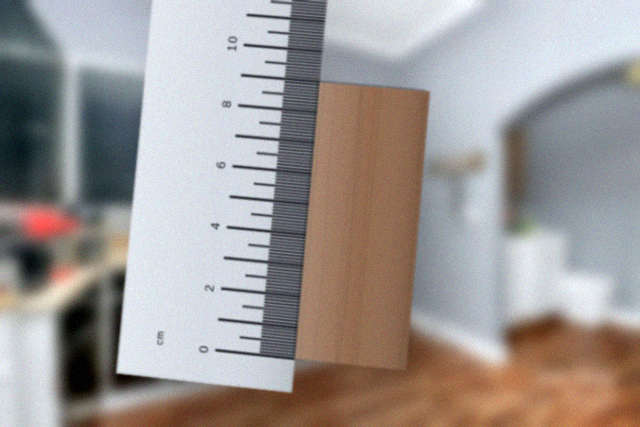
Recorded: 9 cm
